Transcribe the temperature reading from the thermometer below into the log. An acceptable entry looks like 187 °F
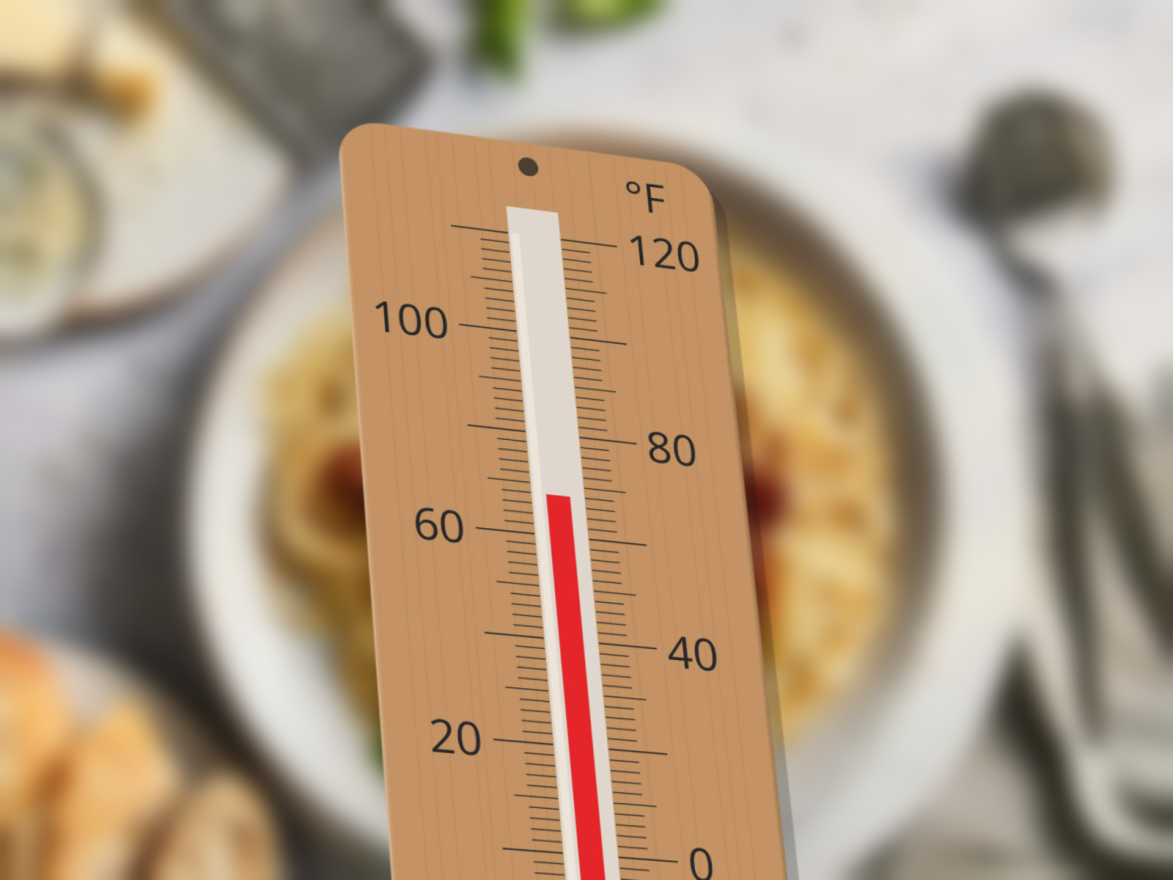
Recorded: 68 °F
